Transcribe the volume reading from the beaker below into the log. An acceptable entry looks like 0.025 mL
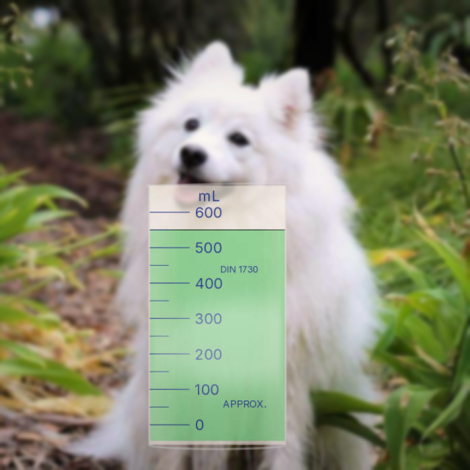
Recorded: 550 mL
